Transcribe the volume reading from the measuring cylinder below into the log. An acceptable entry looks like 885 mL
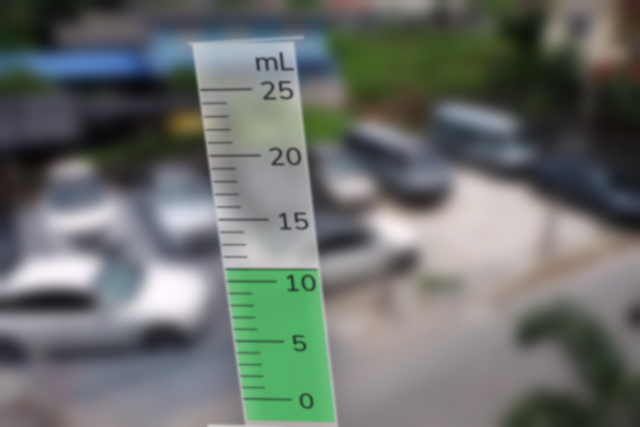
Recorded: 11 mL
